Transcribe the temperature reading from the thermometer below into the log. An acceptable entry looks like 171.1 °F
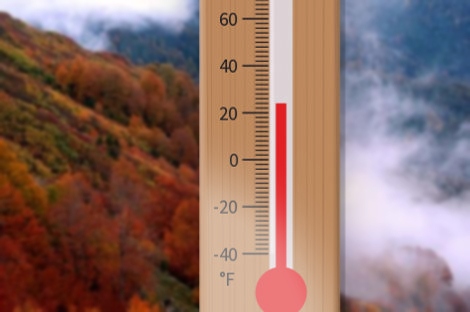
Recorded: 24 °F
